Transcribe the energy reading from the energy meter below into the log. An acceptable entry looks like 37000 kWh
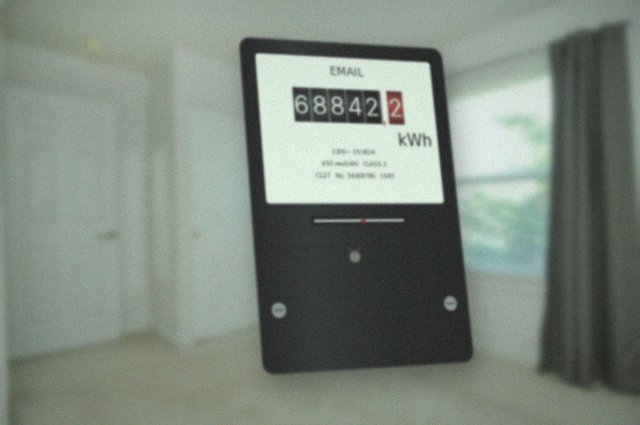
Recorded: 68842.2 kWh
